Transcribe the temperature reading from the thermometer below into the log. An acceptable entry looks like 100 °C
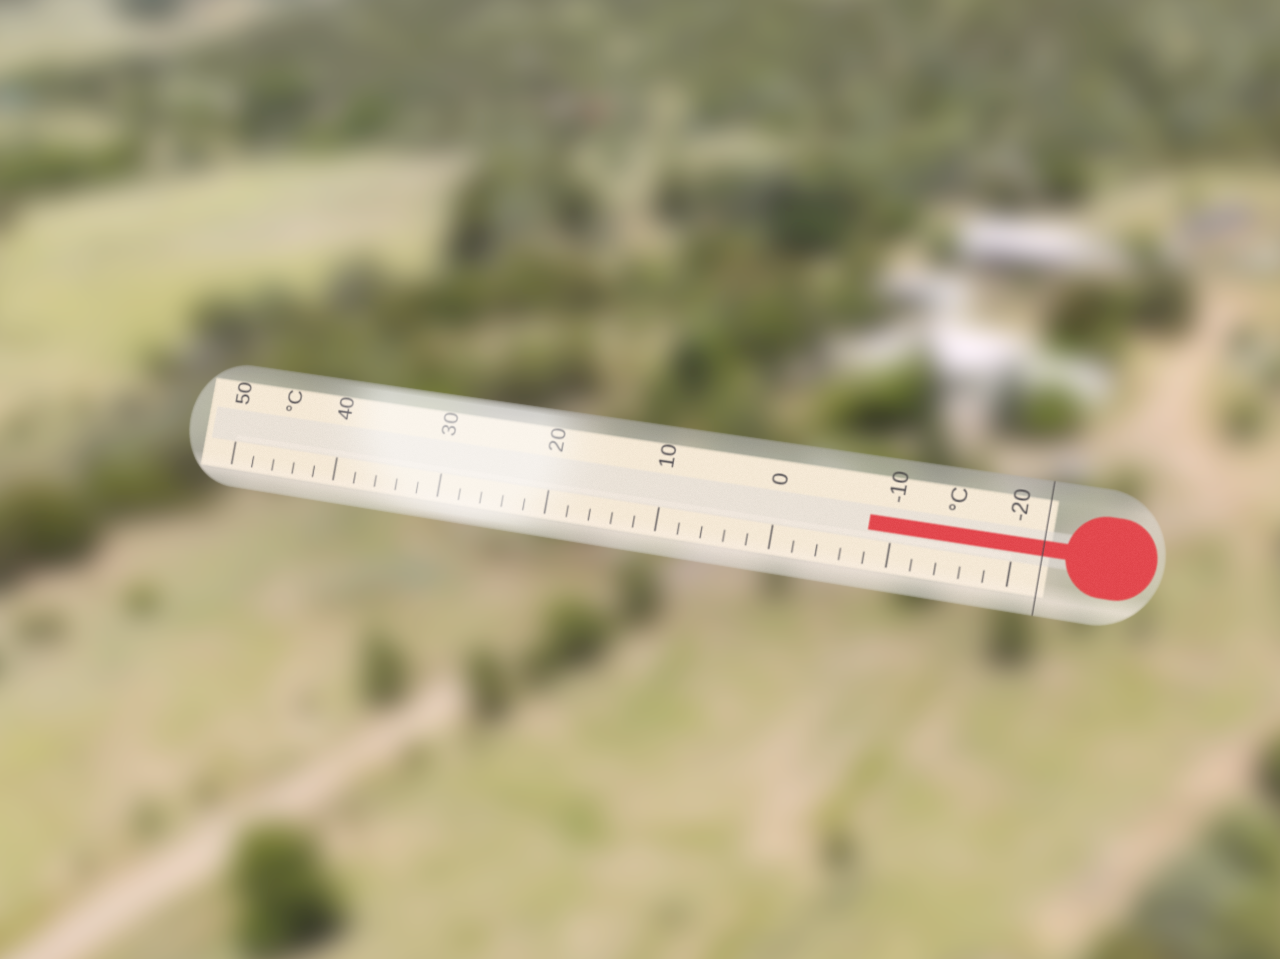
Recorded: -8 °C
